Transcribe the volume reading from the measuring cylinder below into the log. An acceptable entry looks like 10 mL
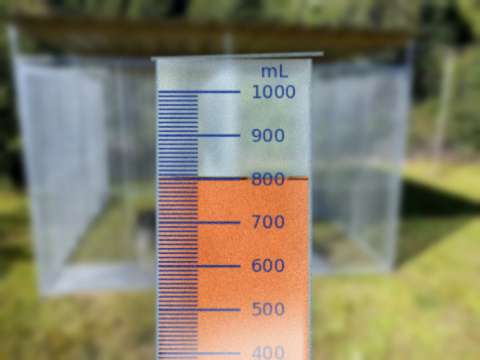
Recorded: 800 mL
